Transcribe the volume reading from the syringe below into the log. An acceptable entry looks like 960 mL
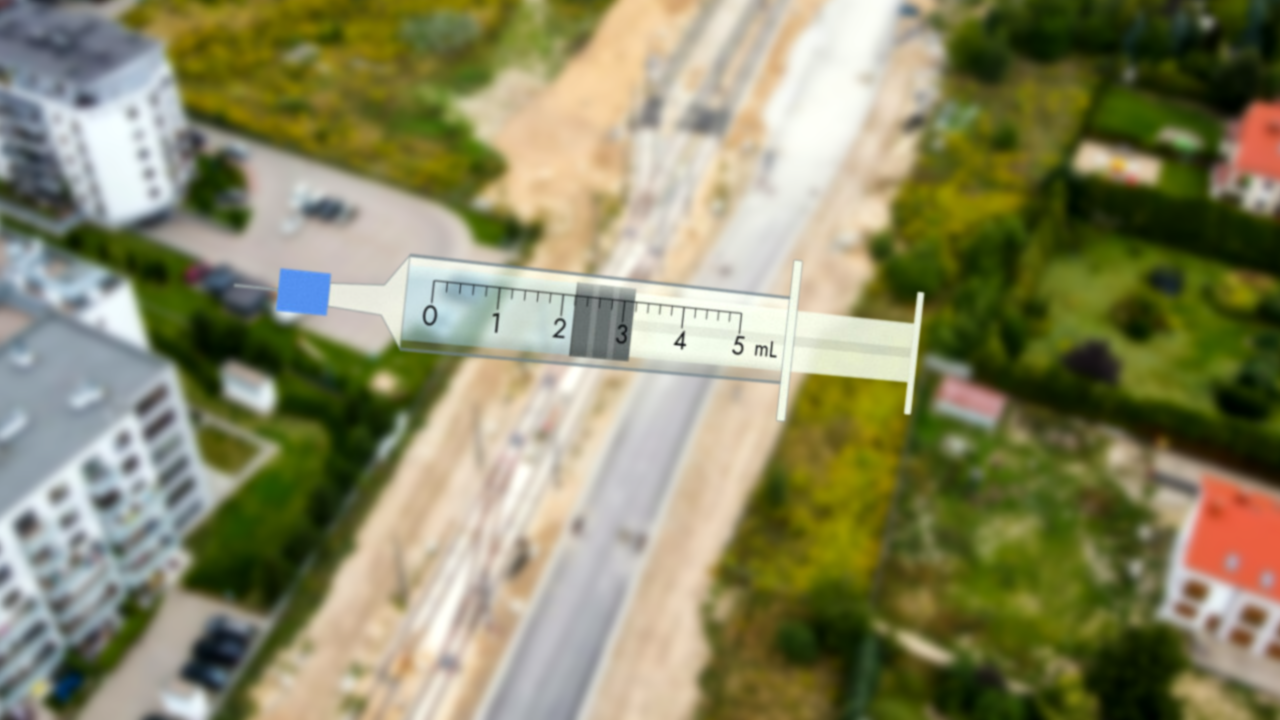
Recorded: 2.2 mL
